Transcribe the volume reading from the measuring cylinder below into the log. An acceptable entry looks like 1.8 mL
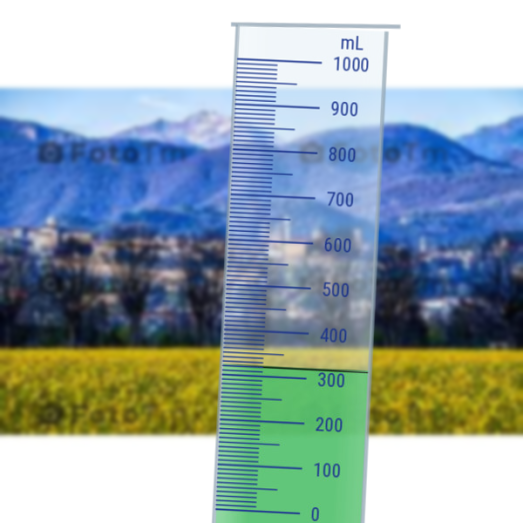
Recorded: 320 mL
